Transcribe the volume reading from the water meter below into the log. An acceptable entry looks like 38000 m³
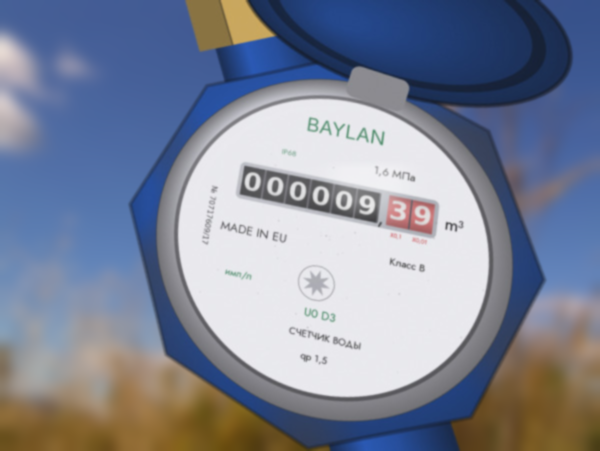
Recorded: 9.39 m³
